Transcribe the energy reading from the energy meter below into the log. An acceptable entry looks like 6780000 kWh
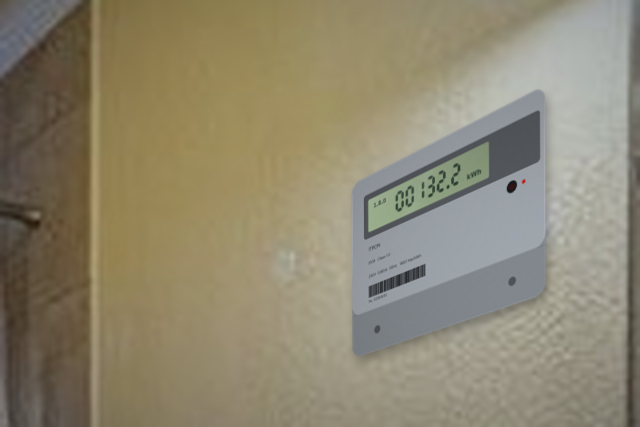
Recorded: 132.2 kWh
